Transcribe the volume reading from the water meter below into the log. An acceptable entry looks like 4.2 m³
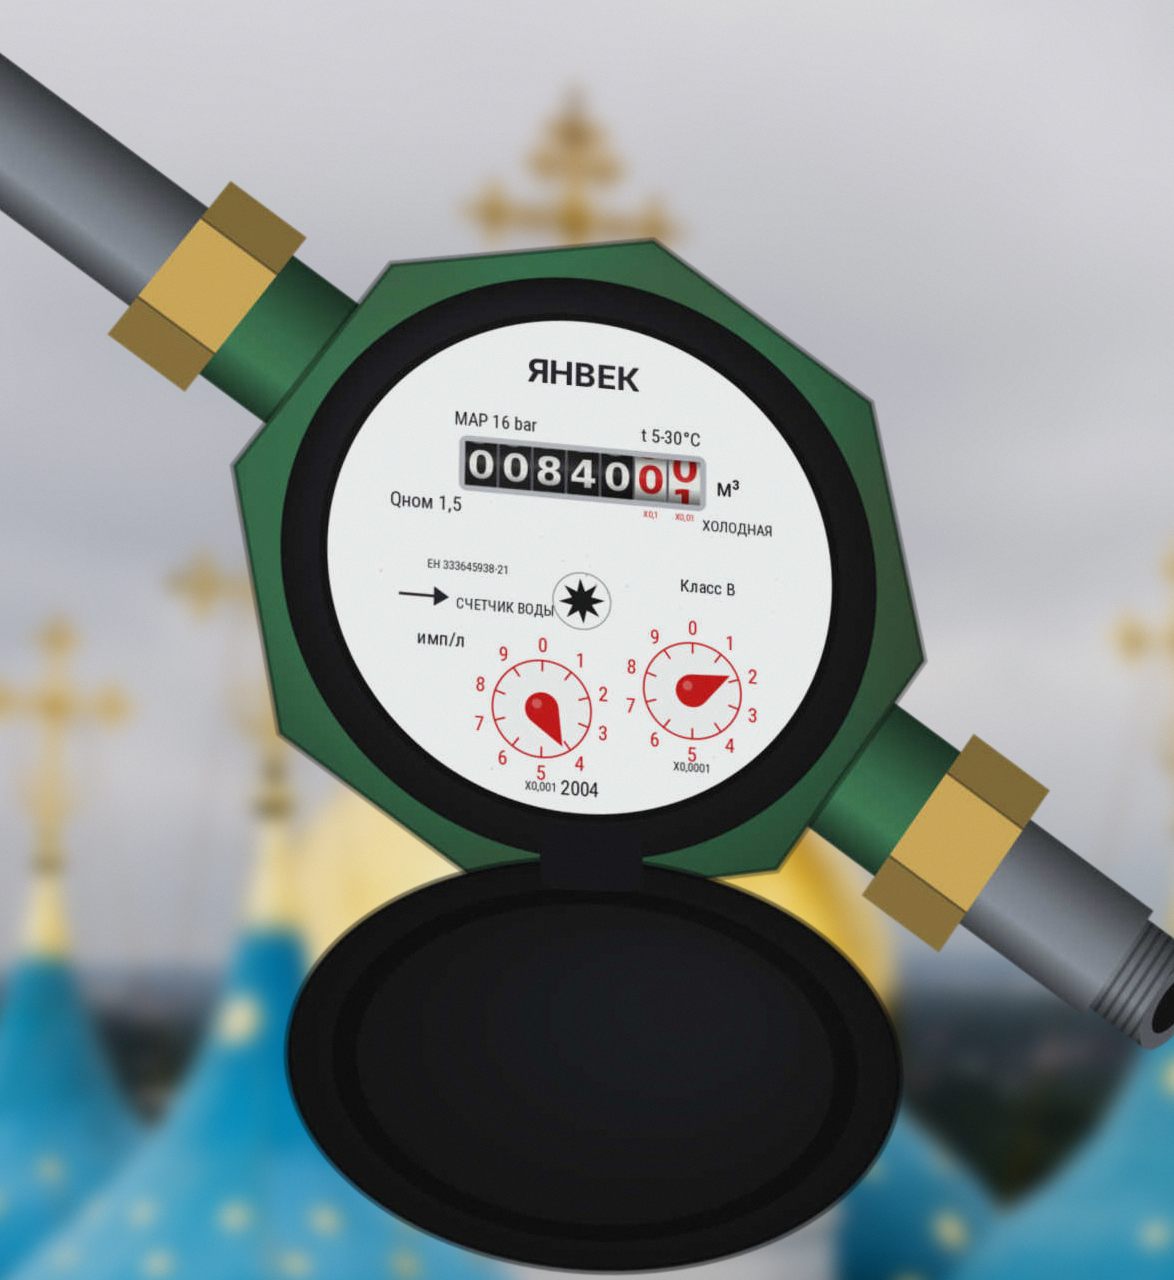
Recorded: 840.0041 m³
